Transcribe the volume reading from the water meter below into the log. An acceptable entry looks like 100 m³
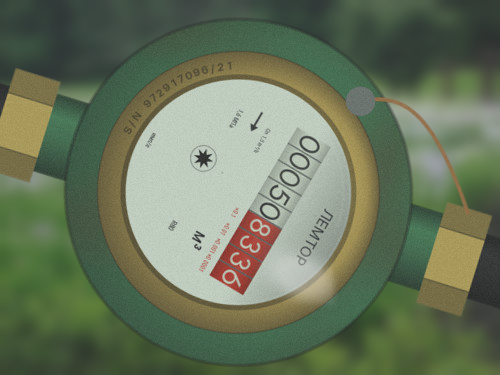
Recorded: 50.8336 m³
